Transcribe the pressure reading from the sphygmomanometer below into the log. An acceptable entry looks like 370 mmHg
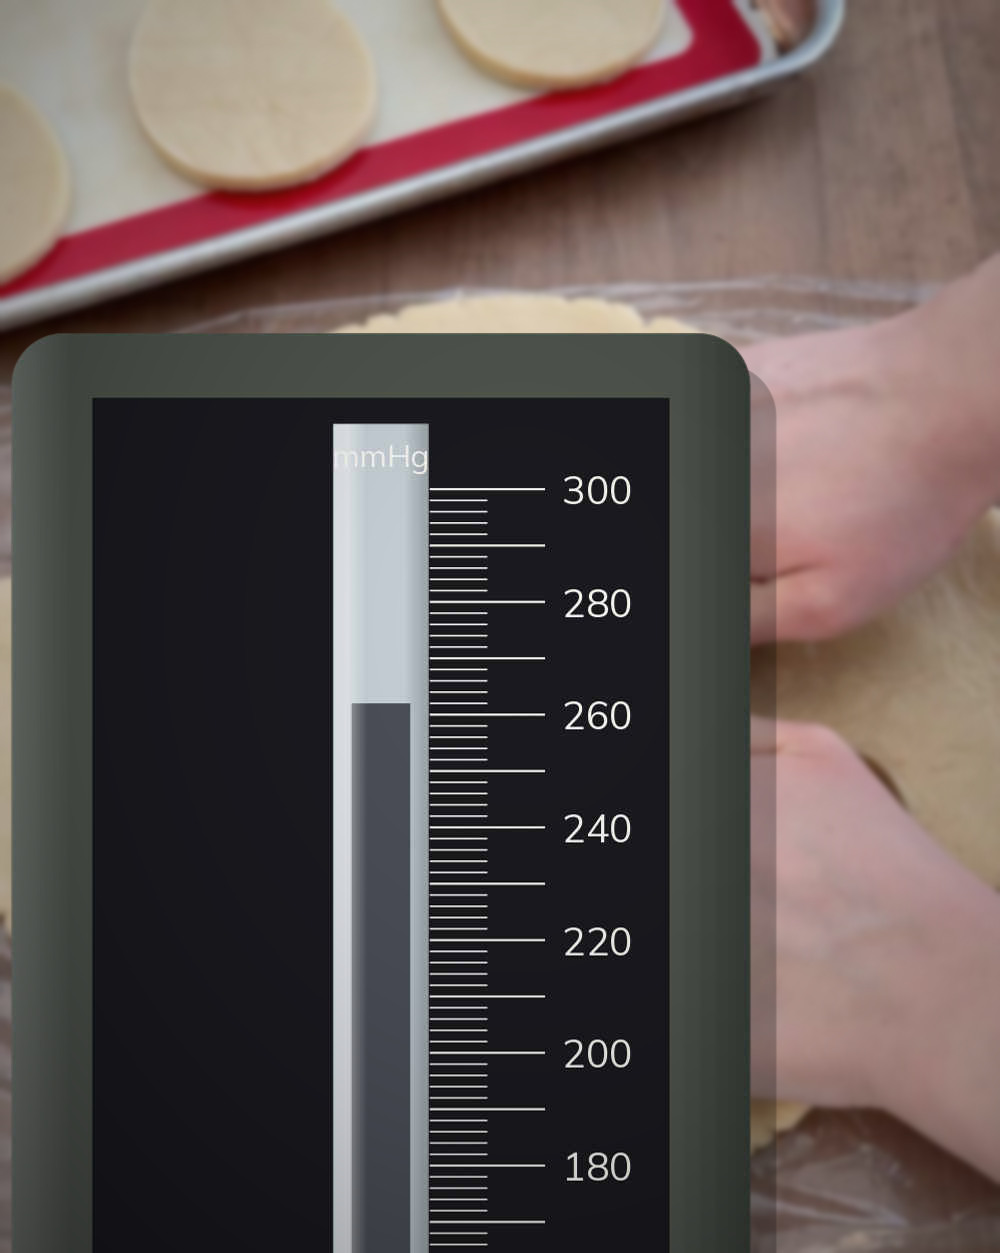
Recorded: 262 mmHg
